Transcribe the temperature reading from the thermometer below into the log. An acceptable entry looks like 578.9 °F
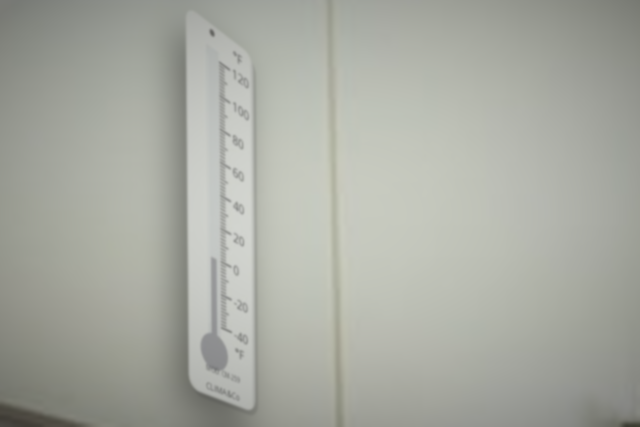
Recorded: 0 °F
